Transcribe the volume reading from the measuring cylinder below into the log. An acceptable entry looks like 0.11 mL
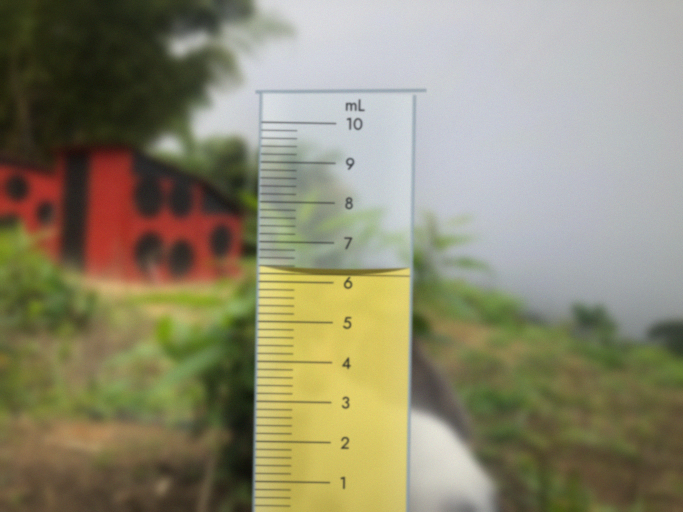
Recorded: 6.2 mL
